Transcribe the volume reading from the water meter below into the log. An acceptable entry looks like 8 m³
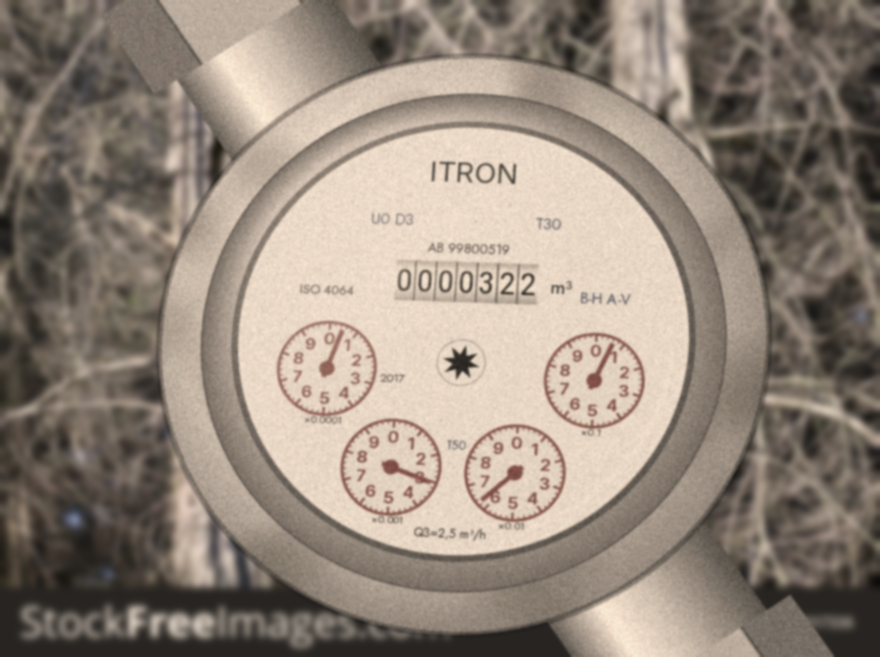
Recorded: 322.0630 m³
